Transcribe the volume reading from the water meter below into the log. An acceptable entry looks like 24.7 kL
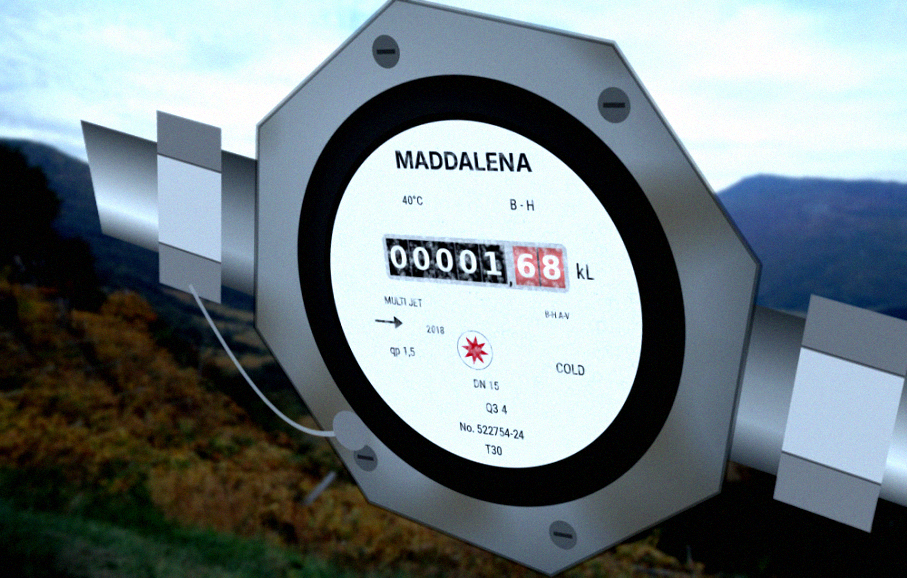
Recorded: 1.68 kL
